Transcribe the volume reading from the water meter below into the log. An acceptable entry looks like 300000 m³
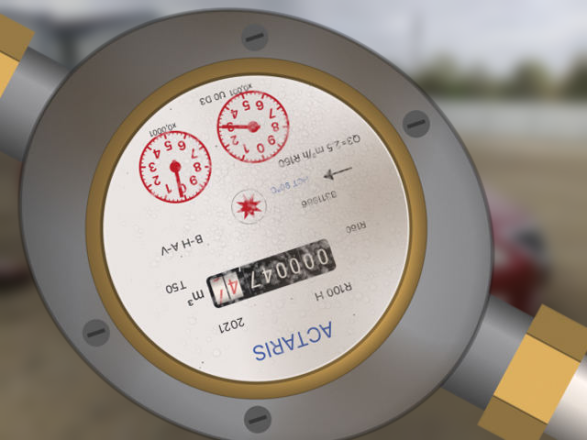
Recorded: 47.4730 m³
